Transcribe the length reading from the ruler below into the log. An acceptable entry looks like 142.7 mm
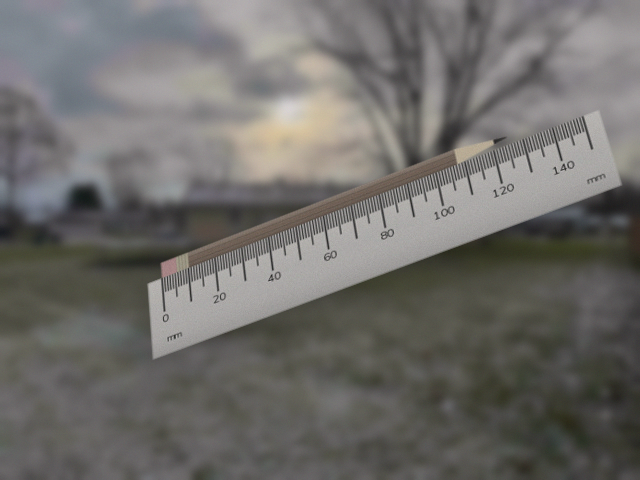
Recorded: 125 mm
